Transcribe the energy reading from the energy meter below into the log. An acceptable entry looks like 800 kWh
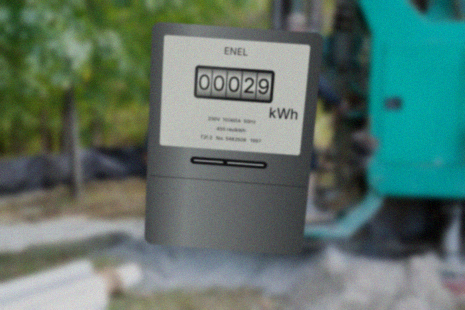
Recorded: 29 kWh
